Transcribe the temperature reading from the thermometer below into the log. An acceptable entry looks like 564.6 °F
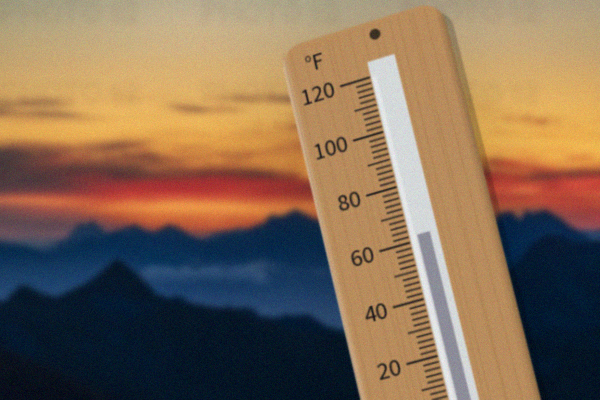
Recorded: 62 °F
